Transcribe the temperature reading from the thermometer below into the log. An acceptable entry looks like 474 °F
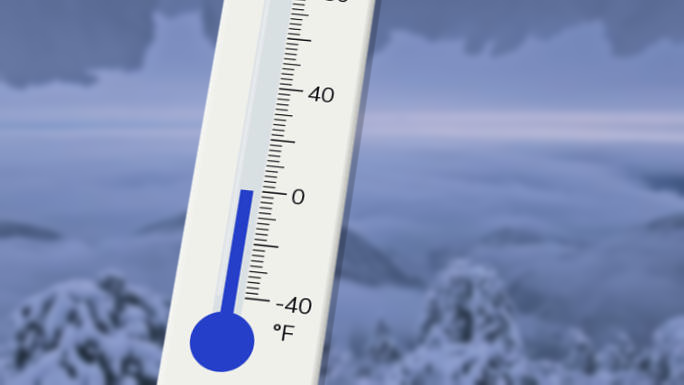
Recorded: 0 °F
